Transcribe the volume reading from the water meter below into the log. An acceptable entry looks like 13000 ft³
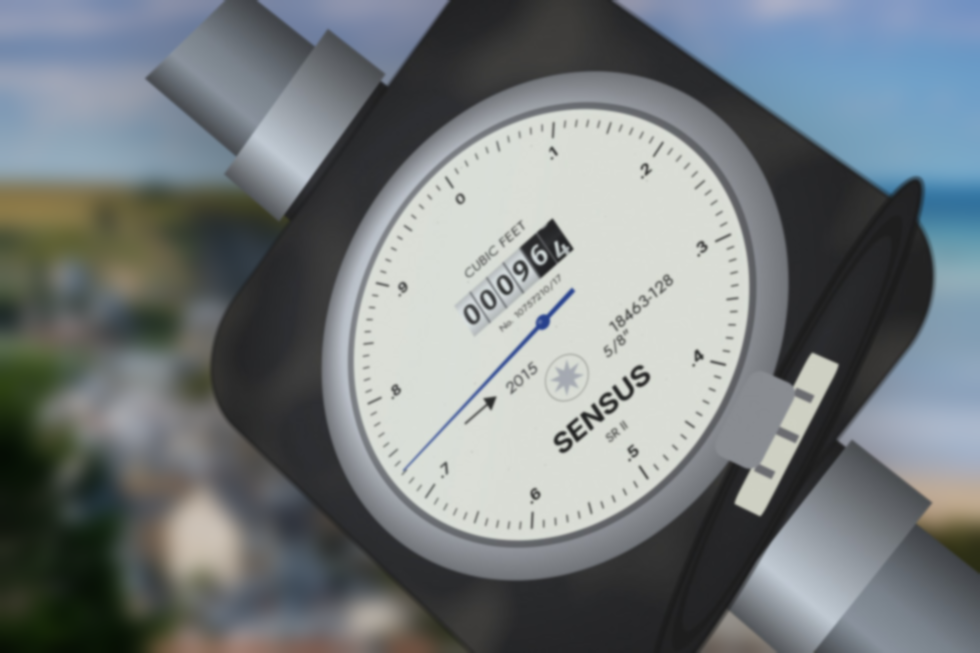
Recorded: 963.73 ft³
